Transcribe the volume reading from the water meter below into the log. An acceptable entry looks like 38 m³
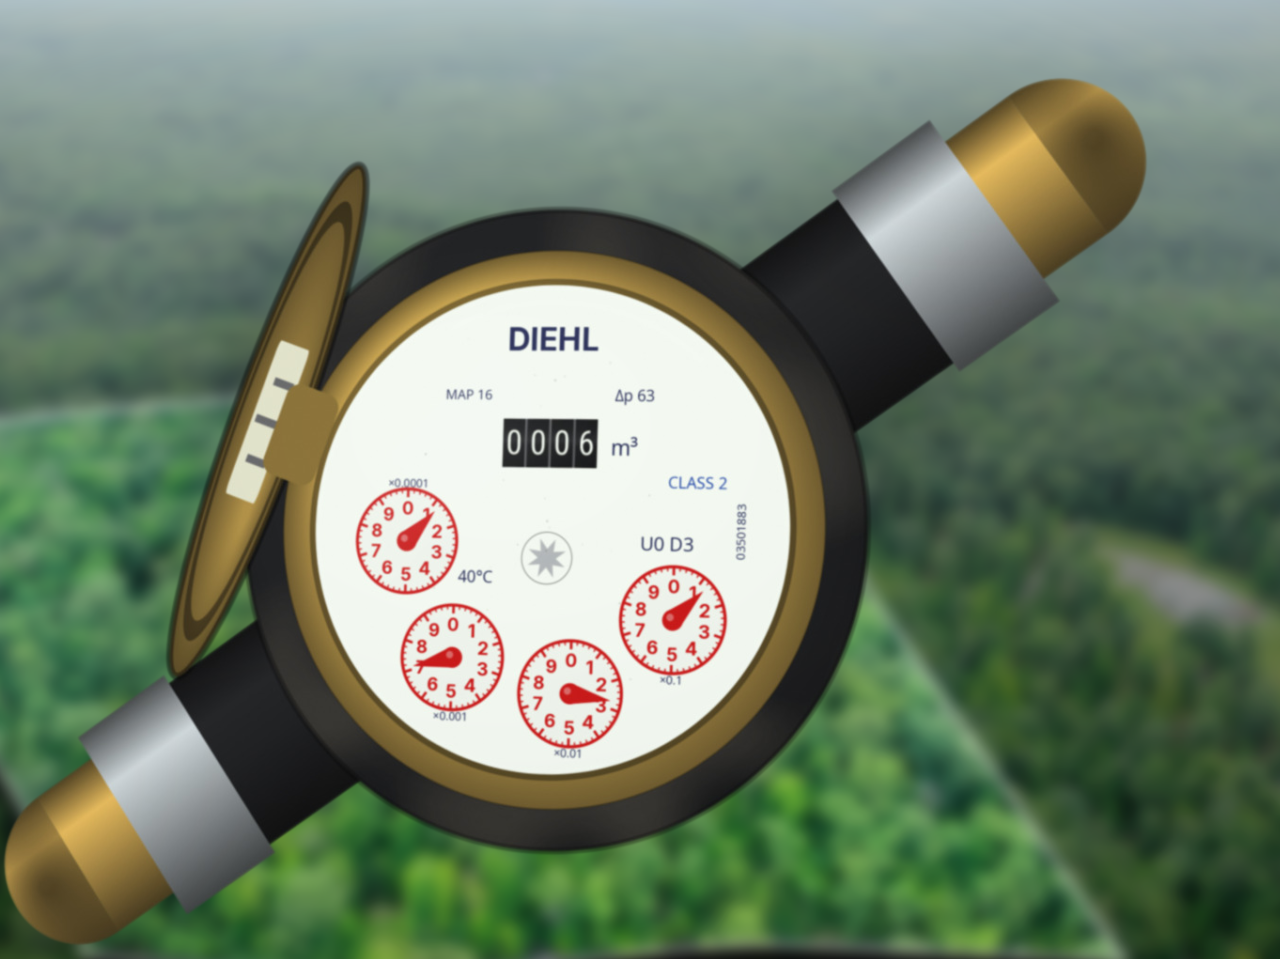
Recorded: 6.1271 m³
